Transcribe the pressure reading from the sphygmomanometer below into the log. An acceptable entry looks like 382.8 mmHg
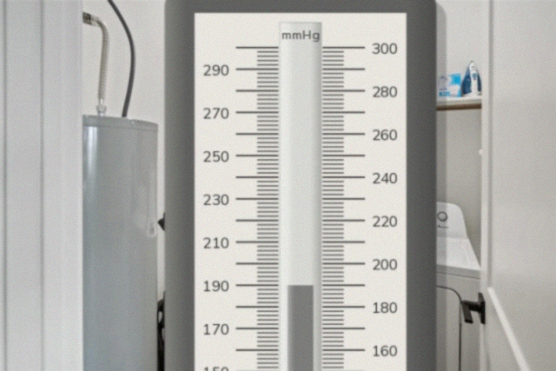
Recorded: 190 mmHg
